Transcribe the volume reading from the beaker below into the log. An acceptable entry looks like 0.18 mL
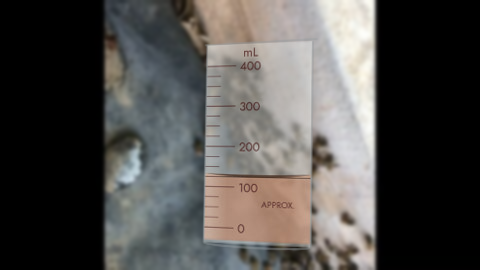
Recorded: 125 mL
